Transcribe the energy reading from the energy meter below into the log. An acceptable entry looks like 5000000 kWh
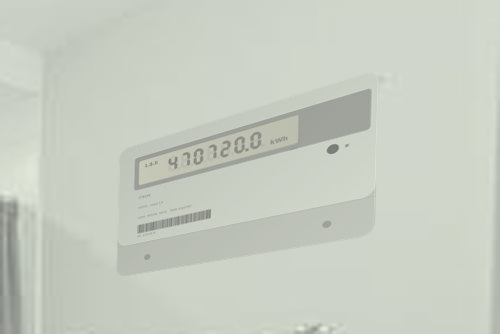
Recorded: 470720.0 kWh
